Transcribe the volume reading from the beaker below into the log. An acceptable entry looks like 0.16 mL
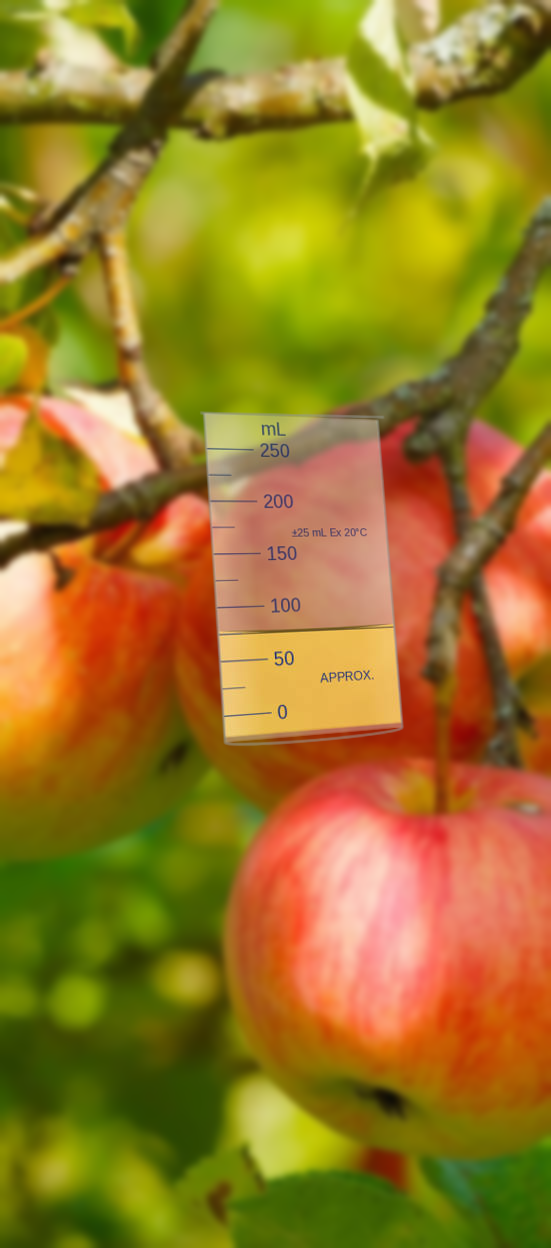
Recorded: 75 mL
